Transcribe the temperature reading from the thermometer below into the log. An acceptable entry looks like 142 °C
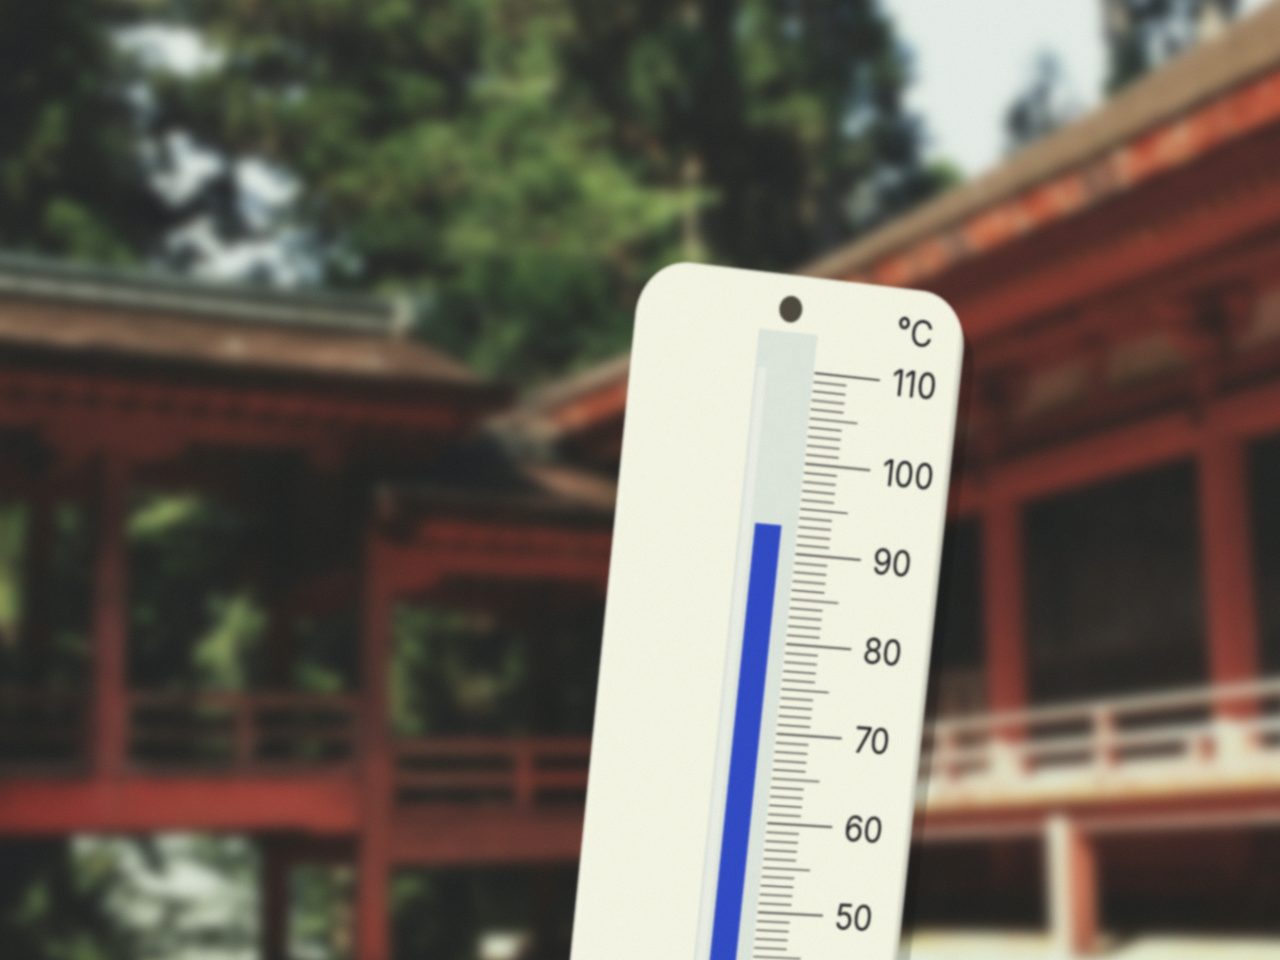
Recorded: 93 °C
